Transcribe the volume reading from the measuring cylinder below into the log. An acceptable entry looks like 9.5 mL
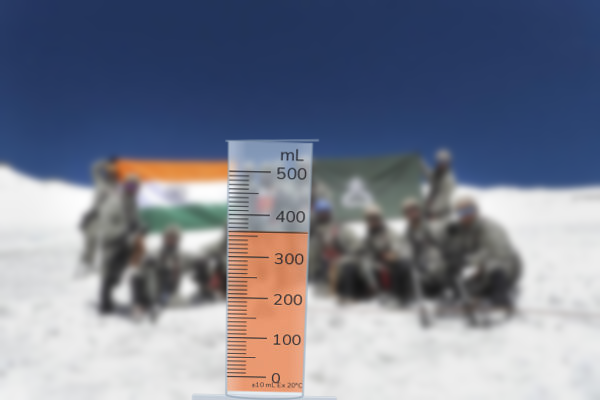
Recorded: 360 mL
